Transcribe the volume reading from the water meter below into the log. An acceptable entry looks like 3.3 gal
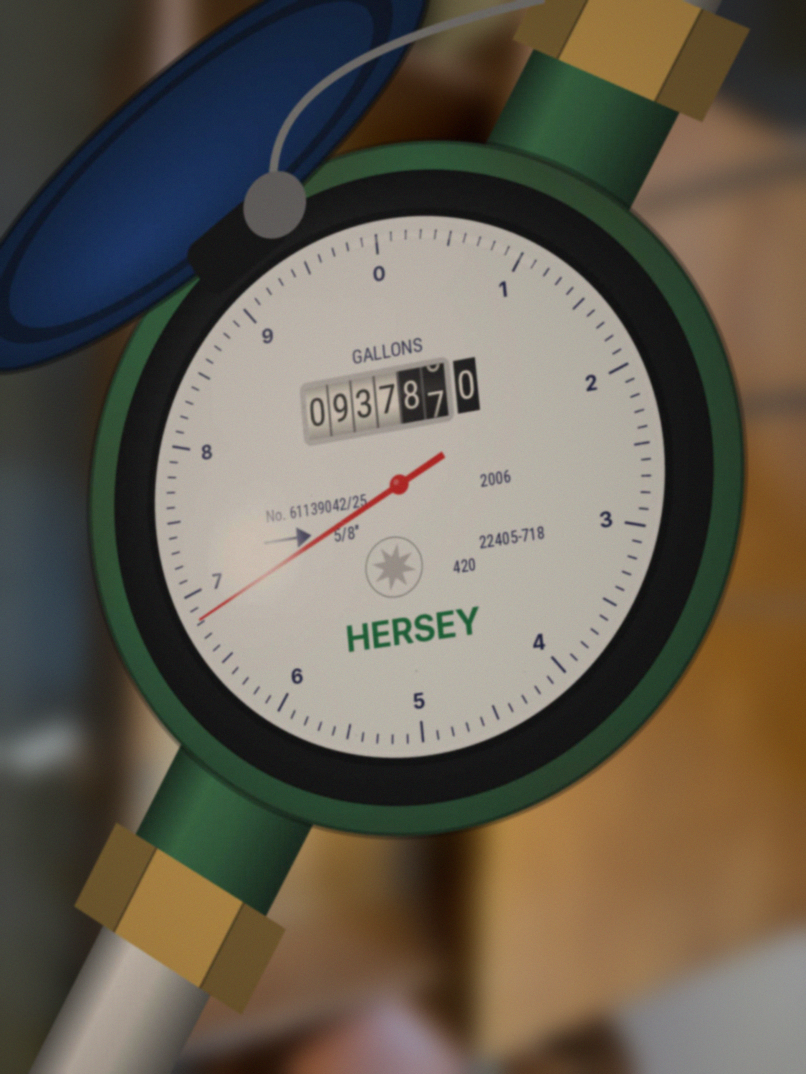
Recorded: 937866.8 gal
